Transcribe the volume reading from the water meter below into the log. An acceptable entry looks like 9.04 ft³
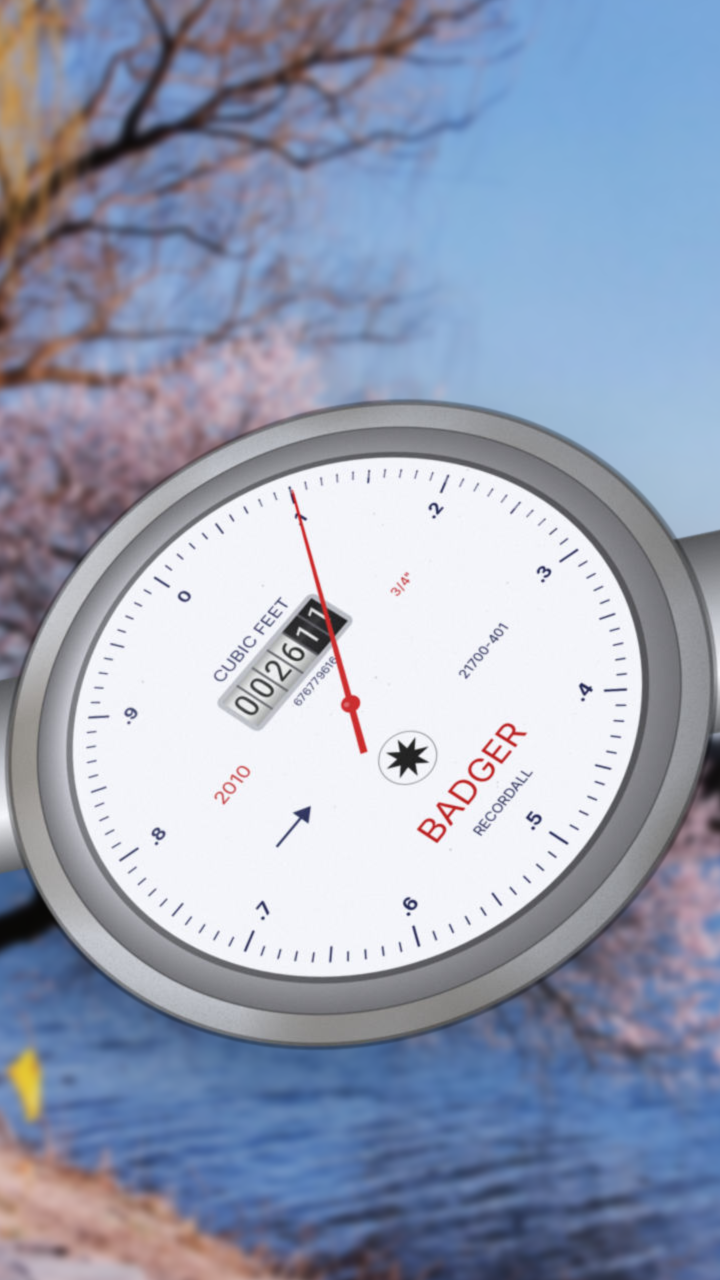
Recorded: 2611.10 ft³
